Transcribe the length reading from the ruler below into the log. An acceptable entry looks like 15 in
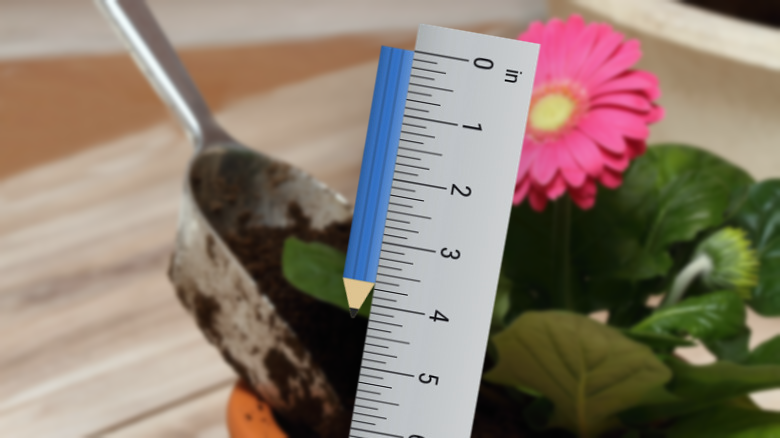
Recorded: 4.25 in
